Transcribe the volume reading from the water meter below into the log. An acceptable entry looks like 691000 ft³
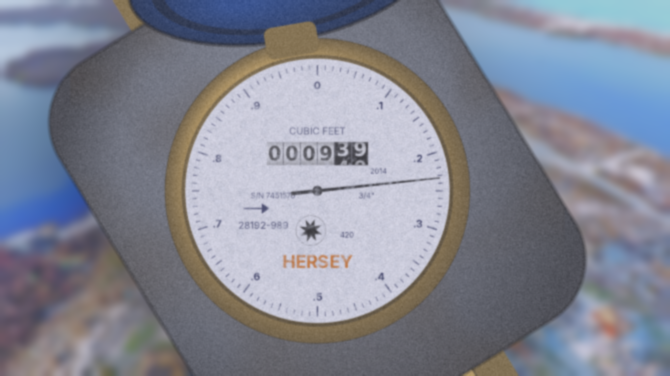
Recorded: 939.23 ft³
